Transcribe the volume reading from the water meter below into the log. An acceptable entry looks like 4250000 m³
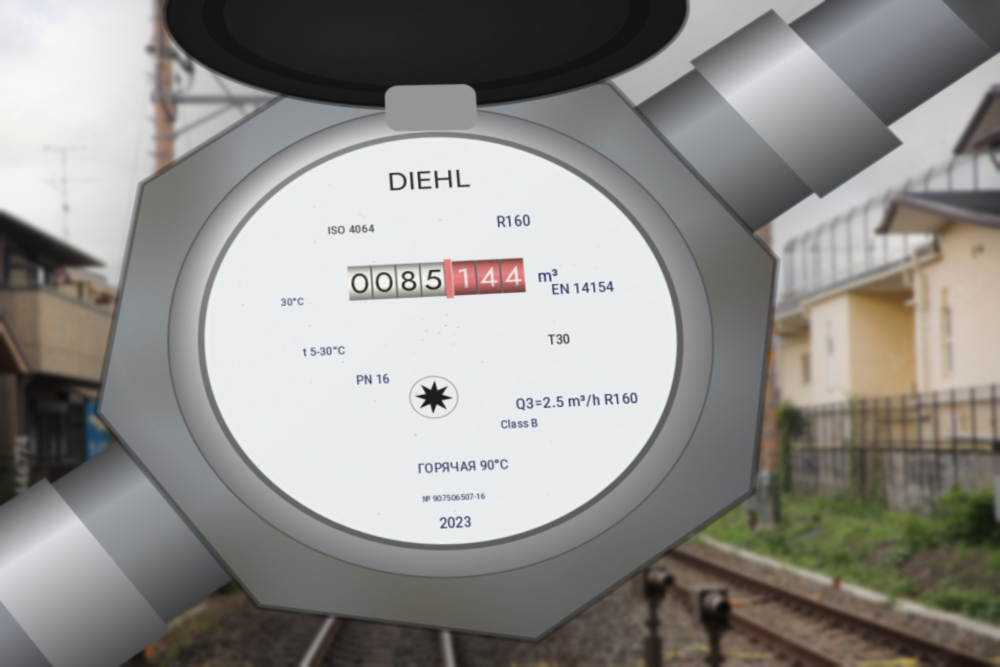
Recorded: 85.144 m³
